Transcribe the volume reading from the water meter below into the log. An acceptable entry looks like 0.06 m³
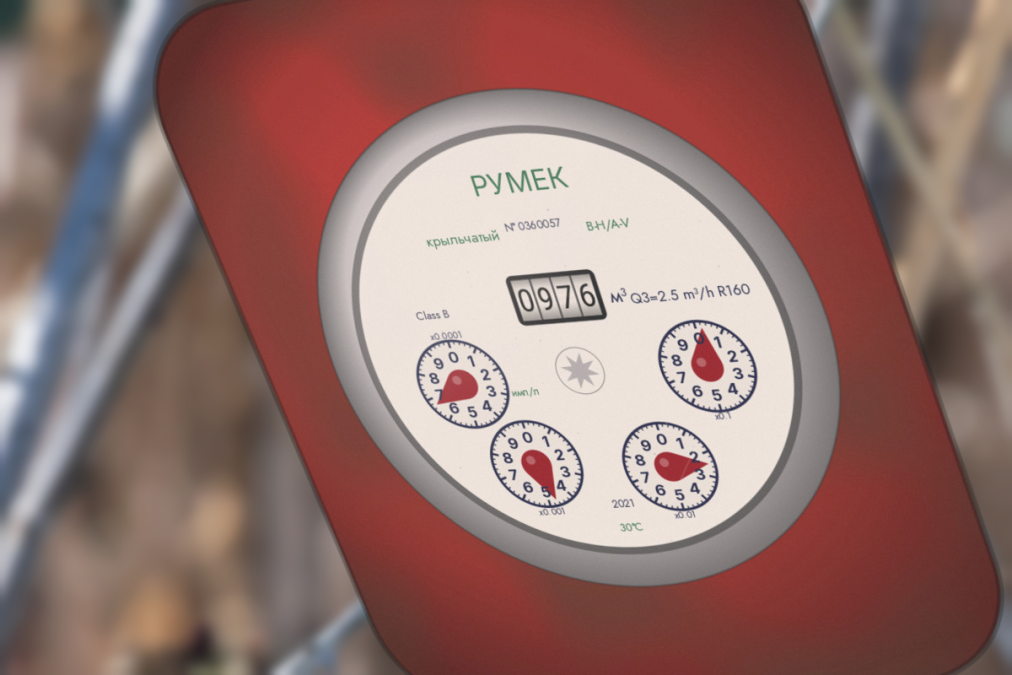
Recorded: 976.0246 m³
